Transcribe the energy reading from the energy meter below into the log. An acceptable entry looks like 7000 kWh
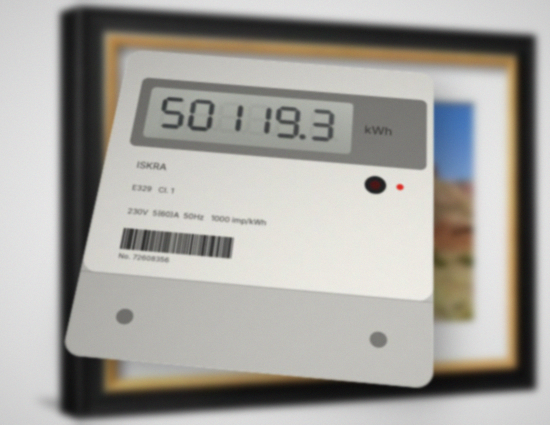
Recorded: 50119.3 kWh
